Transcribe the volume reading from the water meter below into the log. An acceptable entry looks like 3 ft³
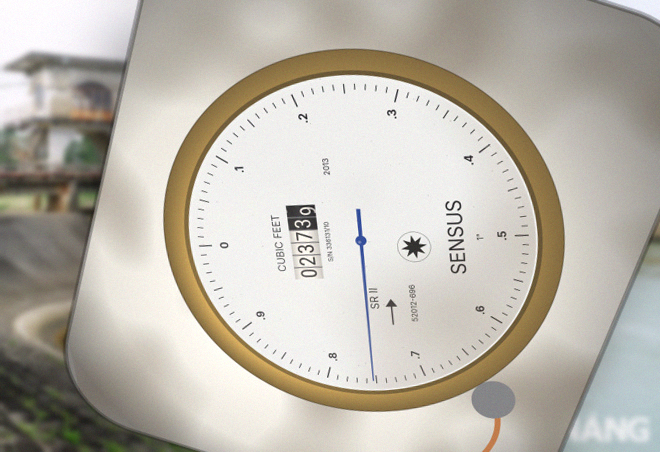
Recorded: 23738.75 ft³
